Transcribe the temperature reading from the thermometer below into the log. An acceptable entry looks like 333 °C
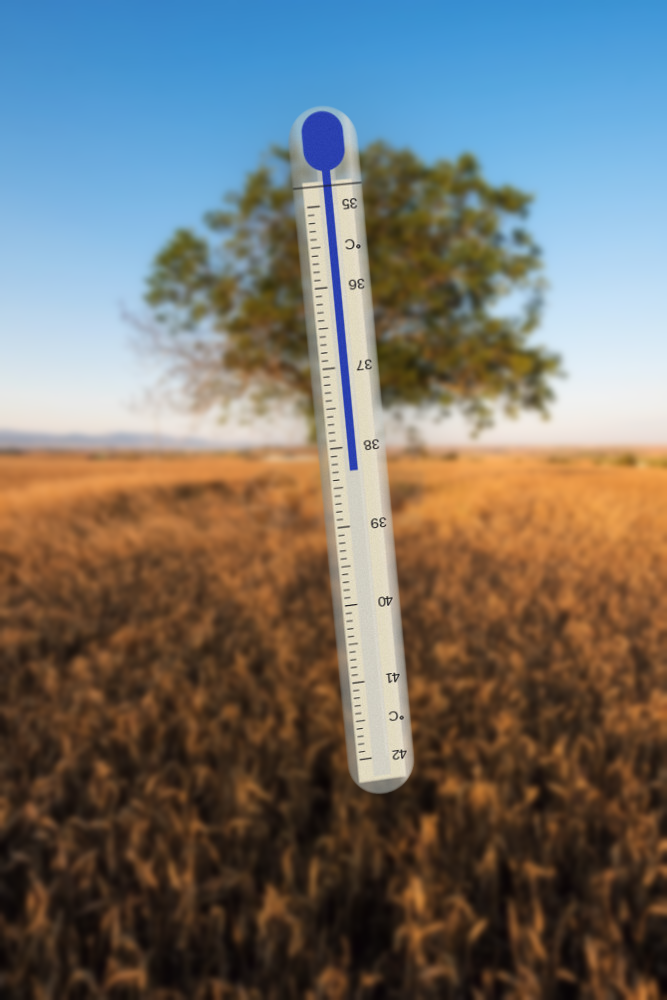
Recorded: 38.3 °C
